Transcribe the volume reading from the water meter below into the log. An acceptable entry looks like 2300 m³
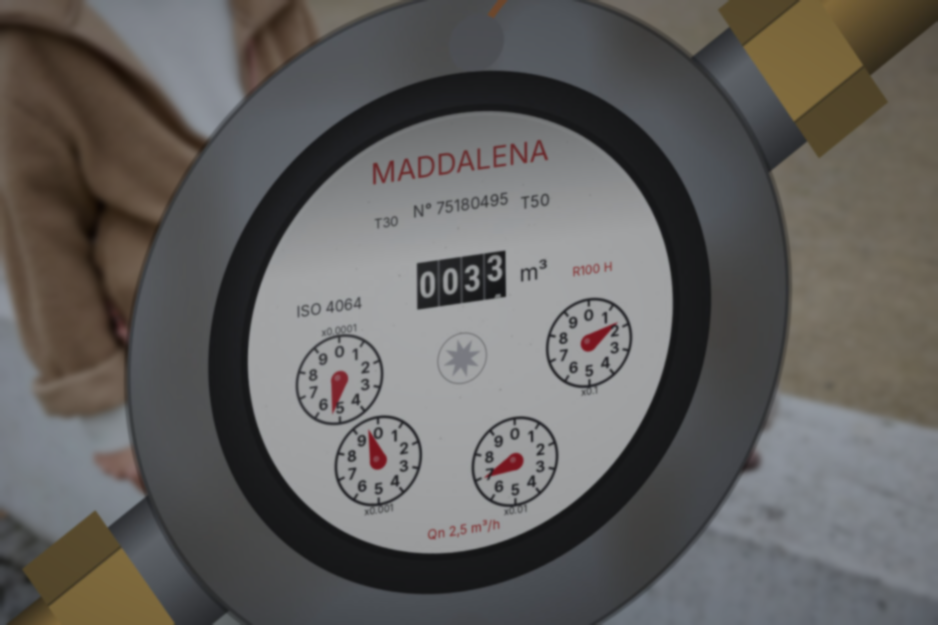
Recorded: 33.1695 m³
